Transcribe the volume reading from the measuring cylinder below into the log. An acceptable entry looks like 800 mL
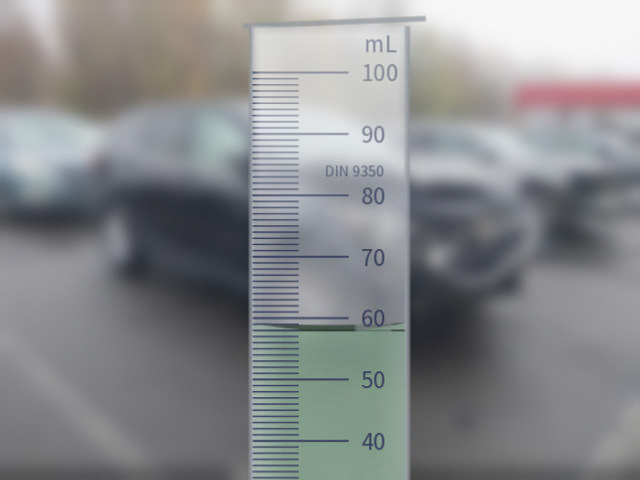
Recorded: 58 mL
